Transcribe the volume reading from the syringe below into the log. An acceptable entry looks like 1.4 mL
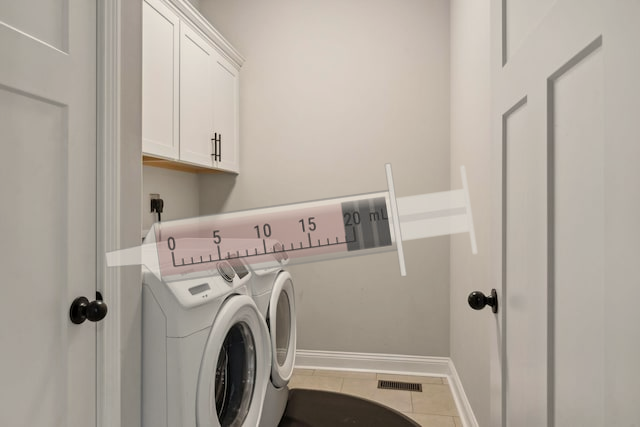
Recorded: 19 mL
